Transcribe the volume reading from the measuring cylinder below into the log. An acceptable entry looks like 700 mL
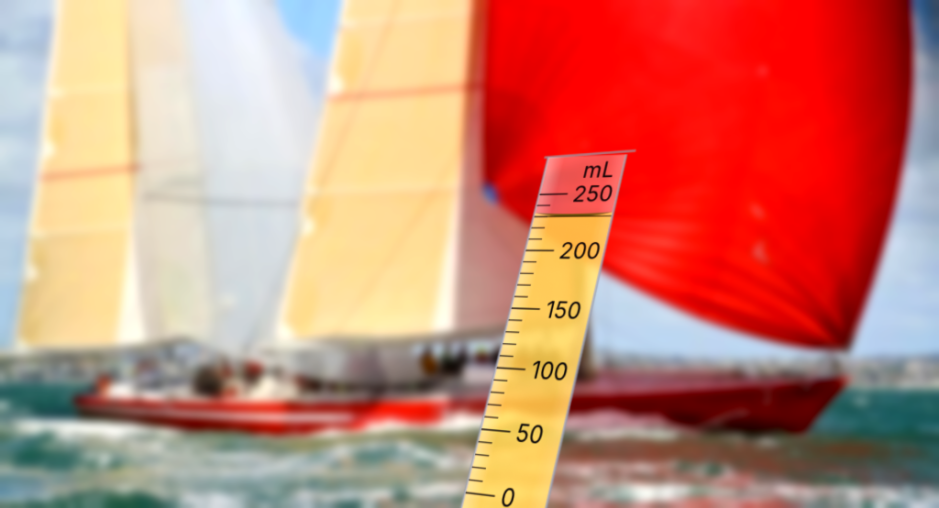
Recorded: 230 mL
